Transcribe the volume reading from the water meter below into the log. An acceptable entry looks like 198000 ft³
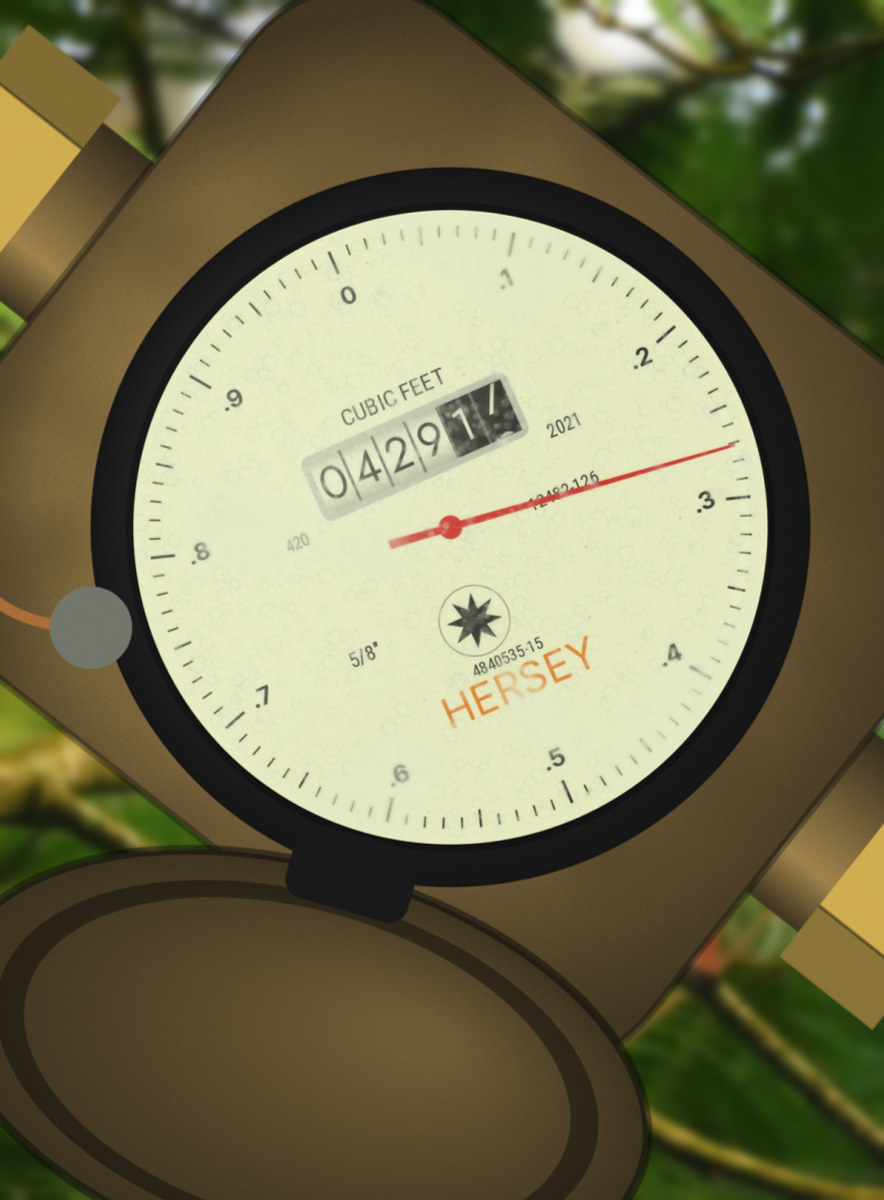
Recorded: 42917.27 ft³
